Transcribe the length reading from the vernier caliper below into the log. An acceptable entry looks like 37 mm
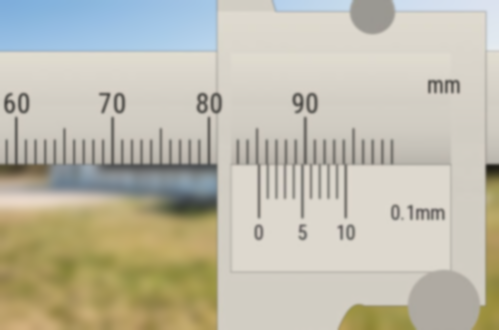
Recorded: 85.2 mm
